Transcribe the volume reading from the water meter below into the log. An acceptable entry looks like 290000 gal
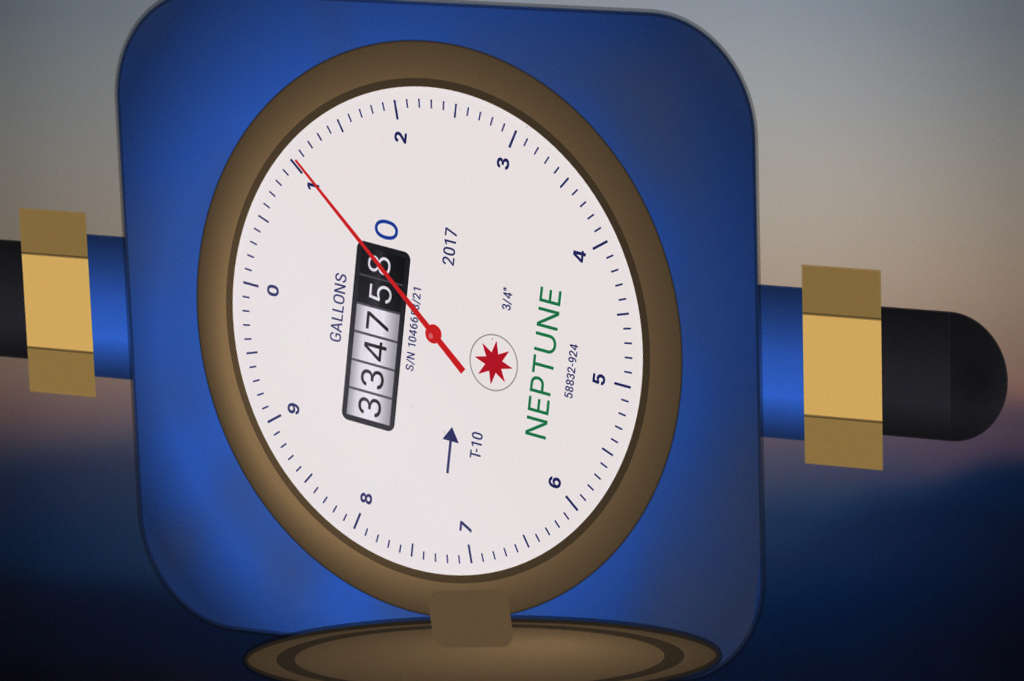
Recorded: 3347581.0 gal
